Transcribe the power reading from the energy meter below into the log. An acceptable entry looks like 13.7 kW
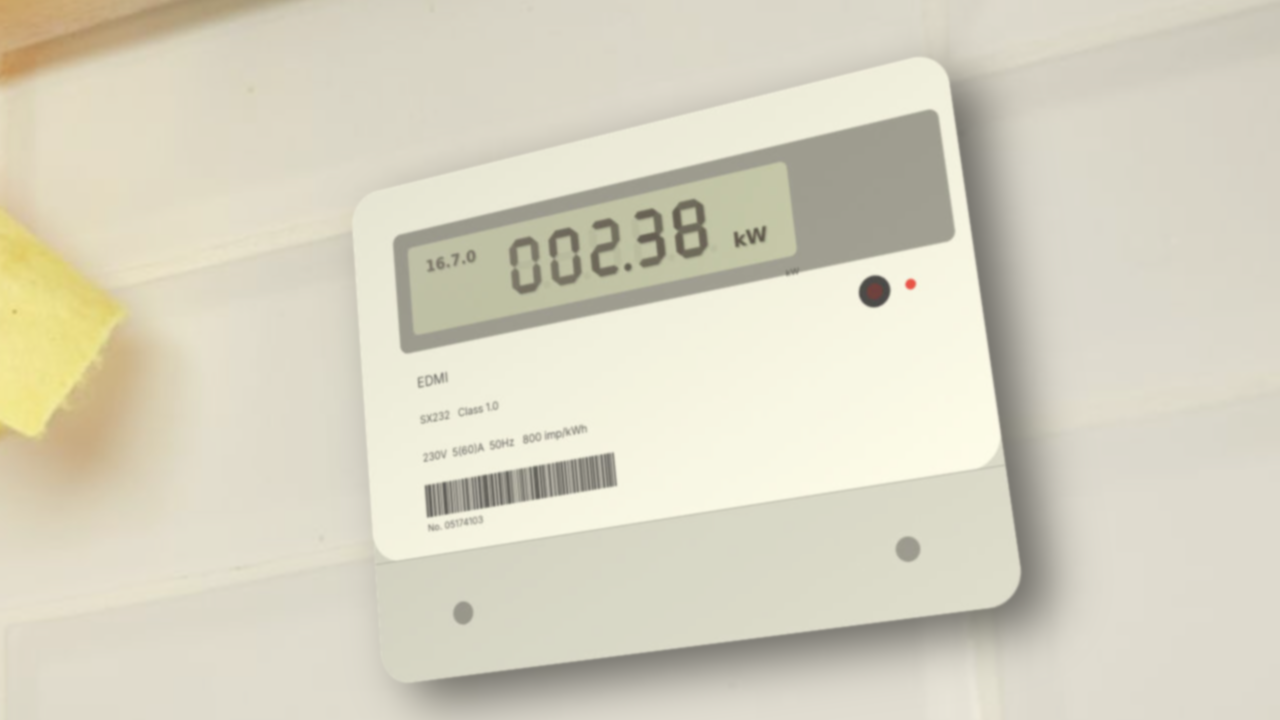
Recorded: 2.38 kW
